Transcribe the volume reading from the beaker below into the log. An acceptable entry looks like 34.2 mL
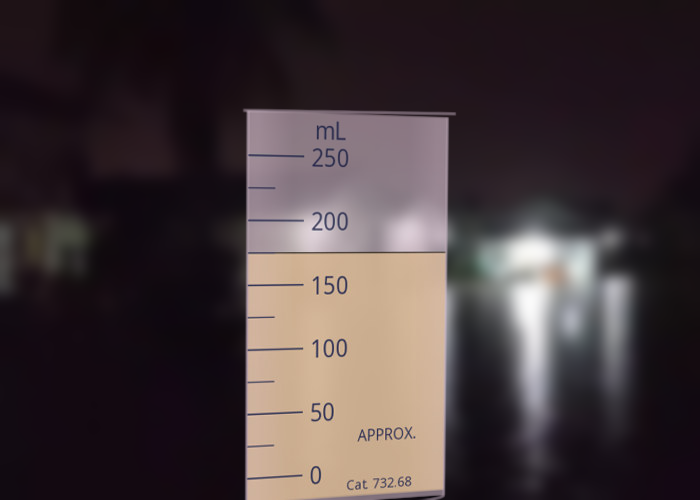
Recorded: 175 mL
